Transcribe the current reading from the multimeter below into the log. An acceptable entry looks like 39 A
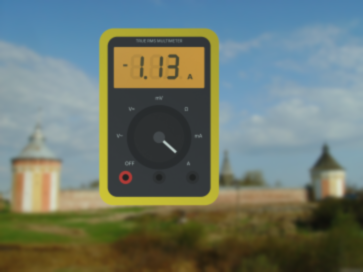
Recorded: -1.13 A
